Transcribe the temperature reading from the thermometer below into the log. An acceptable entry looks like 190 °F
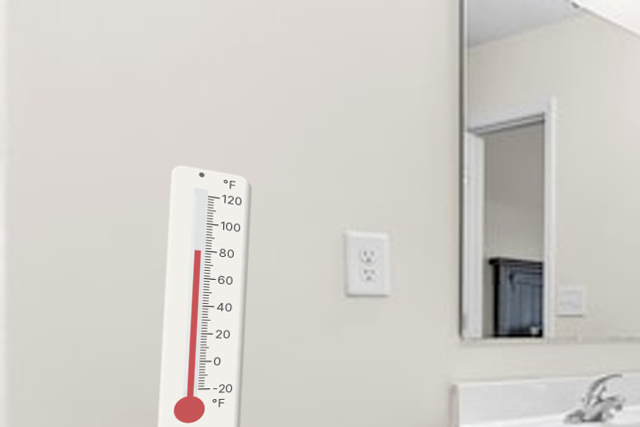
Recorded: 80 °F
